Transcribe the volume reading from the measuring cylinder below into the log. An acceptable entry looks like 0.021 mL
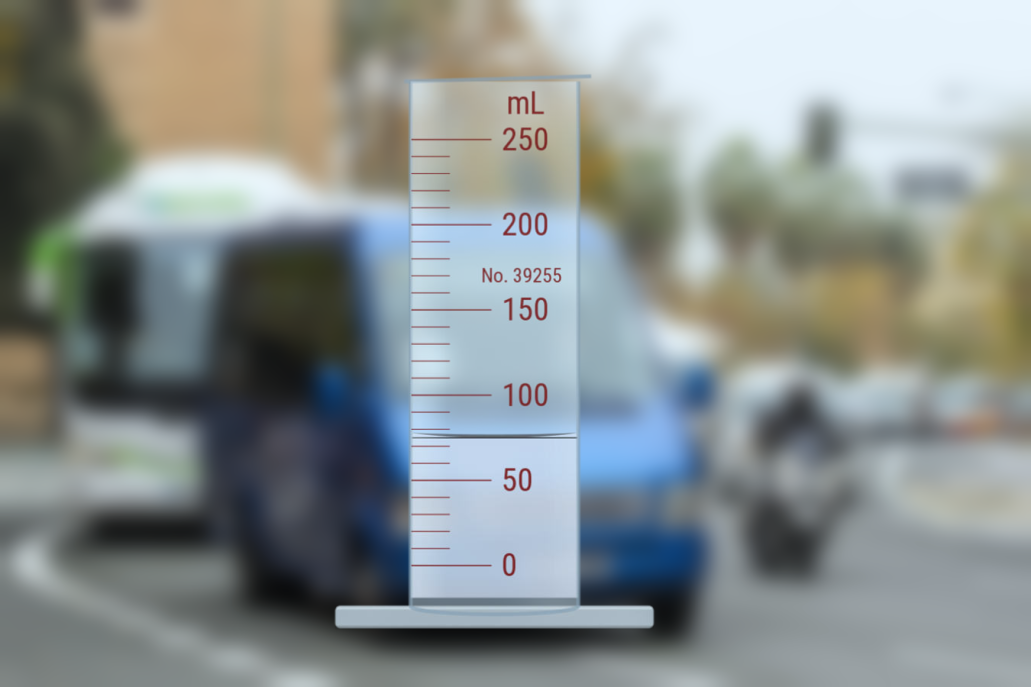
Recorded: 75 mL
